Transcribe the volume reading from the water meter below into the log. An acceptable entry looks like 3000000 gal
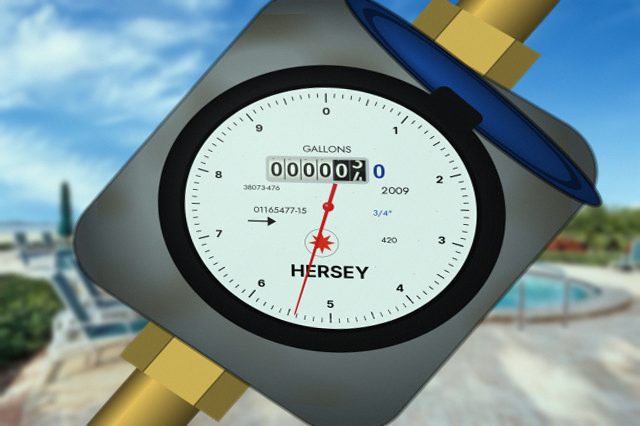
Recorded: 35.4 gal
